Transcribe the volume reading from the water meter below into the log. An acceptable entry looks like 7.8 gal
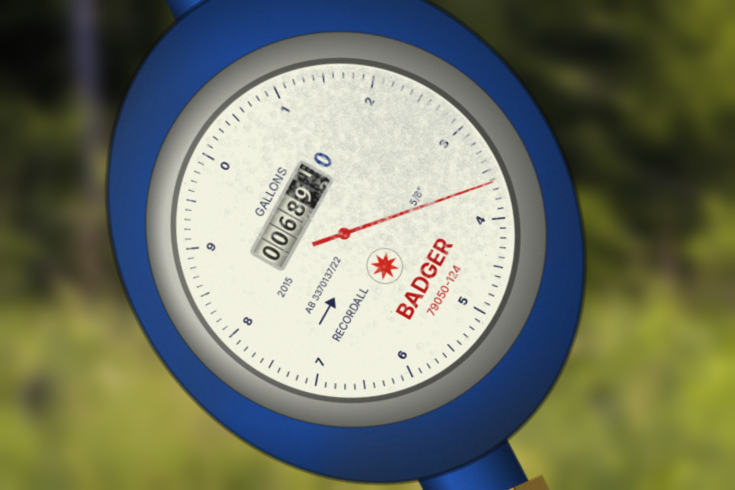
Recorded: 68913.6 gal
